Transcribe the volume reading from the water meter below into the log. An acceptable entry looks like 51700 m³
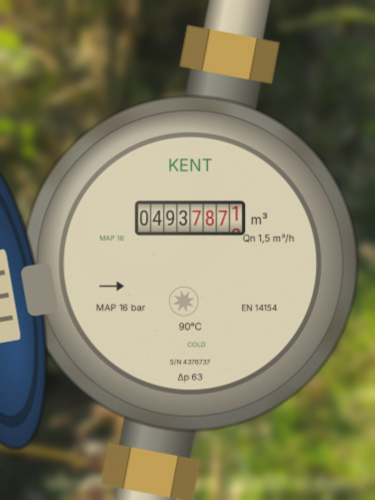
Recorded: 493.7871 m³
